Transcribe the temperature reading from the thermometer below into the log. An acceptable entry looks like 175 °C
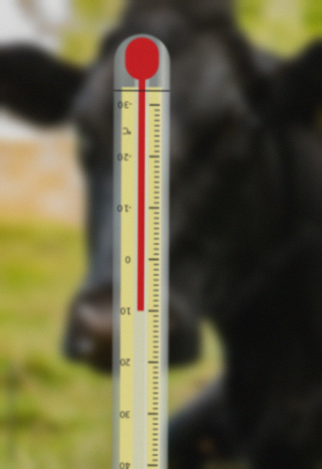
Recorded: 10 °C
